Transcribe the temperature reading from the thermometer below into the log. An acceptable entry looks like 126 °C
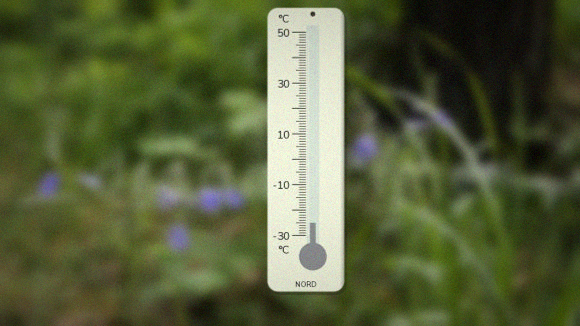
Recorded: -25 °C
